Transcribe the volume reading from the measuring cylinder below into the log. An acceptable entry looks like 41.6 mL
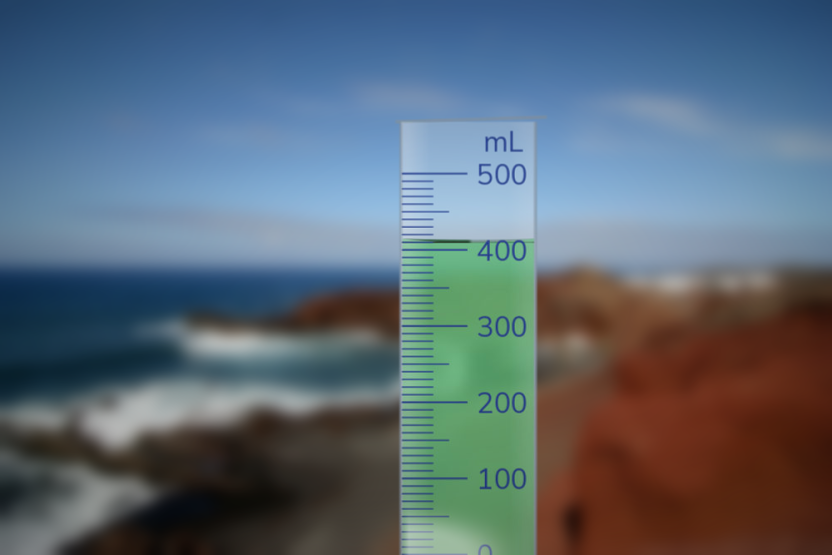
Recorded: 410 mL
